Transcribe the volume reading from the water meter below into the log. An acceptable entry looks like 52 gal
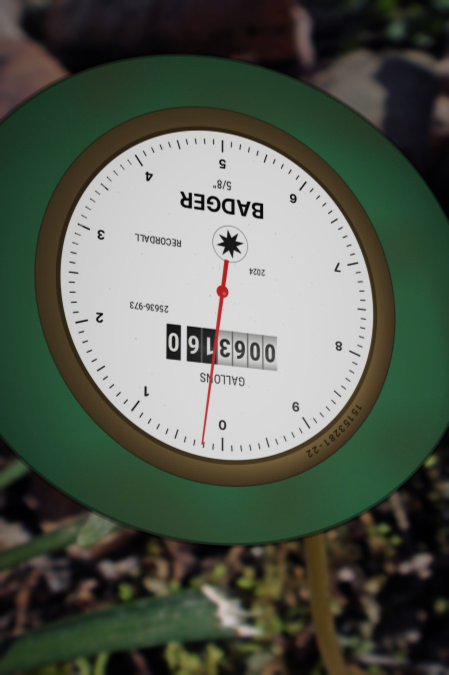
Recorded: 63160.2 gal
